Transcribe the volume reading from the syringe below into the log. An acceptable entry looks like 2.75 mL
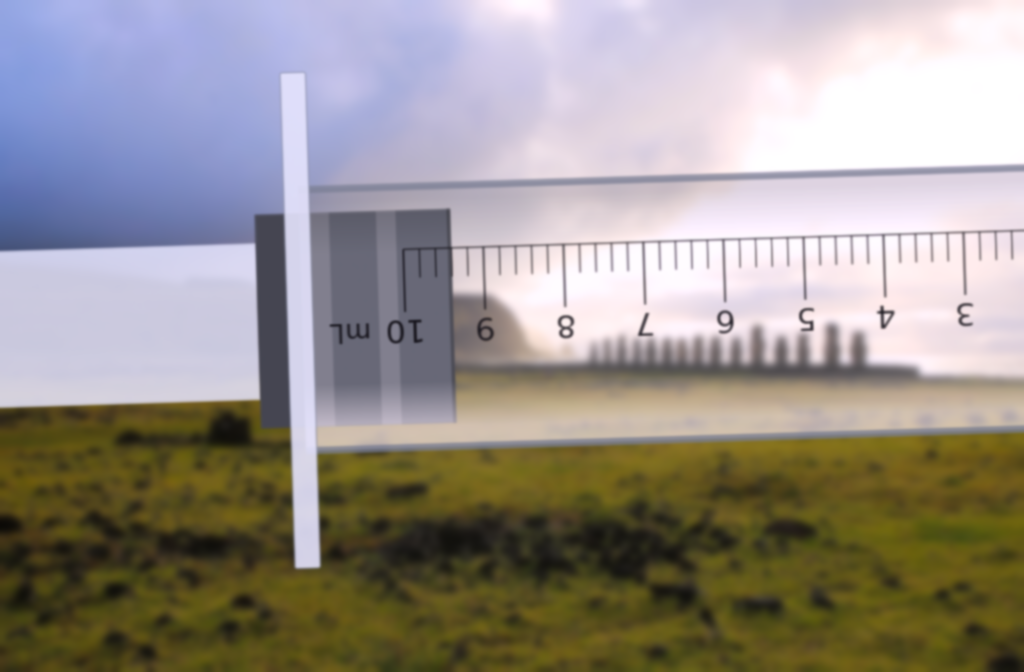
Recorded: 9.4 mL
